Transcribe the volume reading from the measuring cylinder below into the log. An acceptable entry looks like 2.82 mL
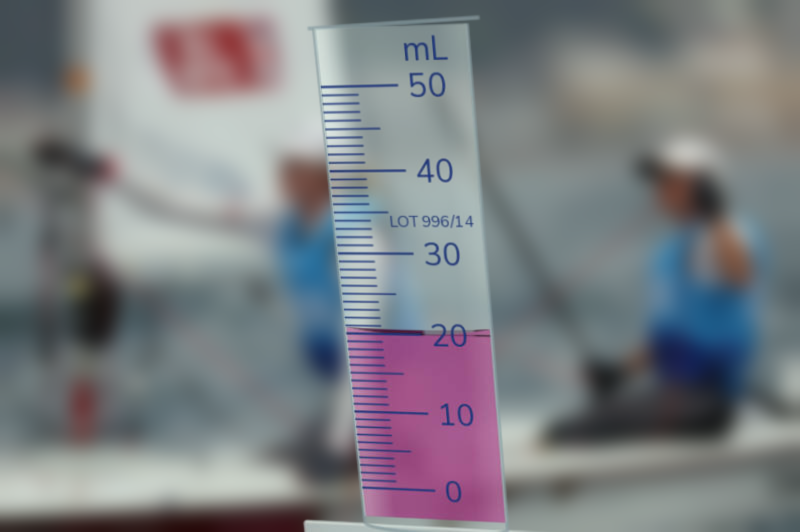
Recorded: 20 mL
